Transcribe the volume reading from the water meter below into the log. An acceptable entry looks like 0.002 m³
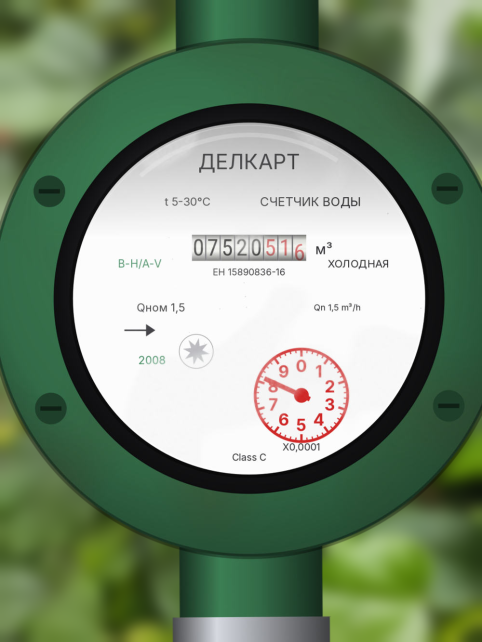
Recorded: 7520.5158 m³
